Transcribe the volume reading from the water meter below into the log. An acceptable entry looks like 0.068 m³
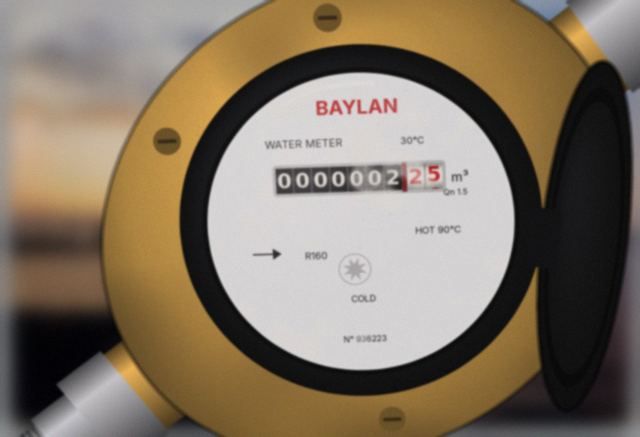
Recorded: 2.25 m³
